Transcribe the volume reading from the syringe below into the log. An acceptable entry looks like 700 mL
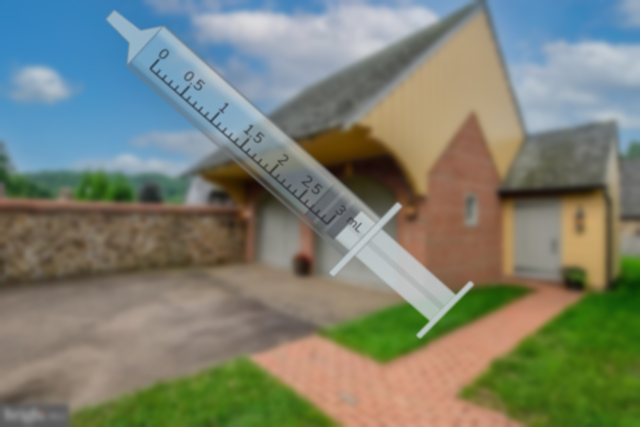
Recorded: 2.7 mL
